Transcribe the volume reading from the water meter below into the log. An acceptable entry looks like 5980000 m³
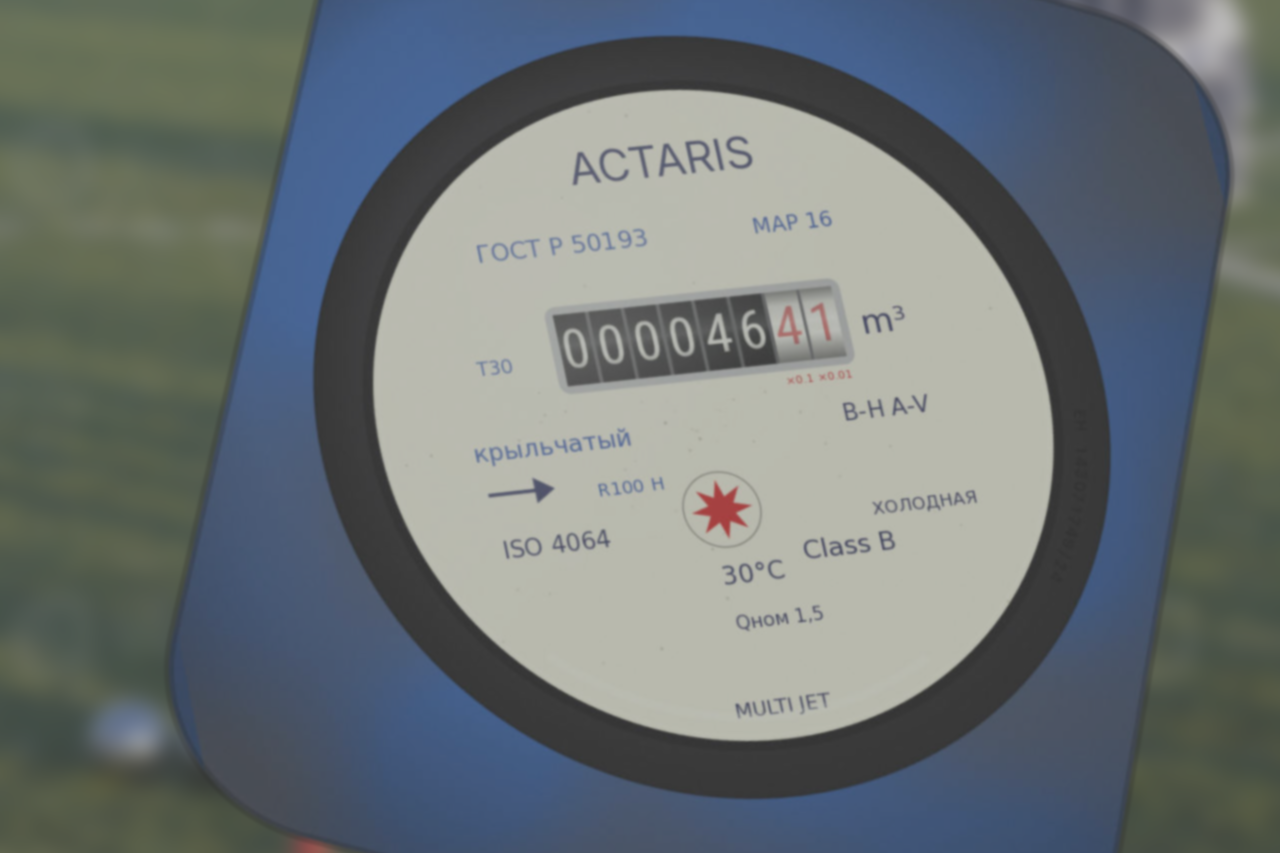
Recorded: 46.41 m³
